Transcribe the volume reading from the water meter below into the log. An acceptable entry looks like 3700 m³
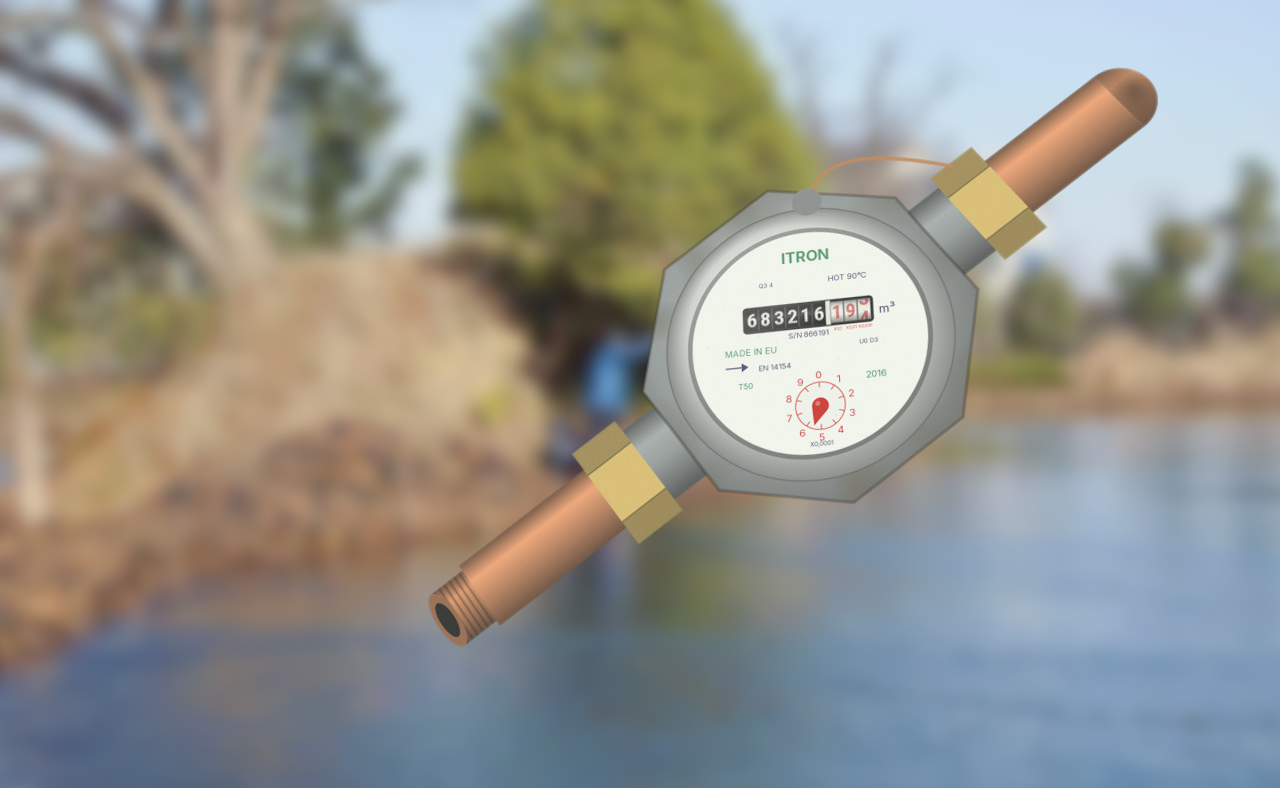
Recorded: 683216.1935 m³
